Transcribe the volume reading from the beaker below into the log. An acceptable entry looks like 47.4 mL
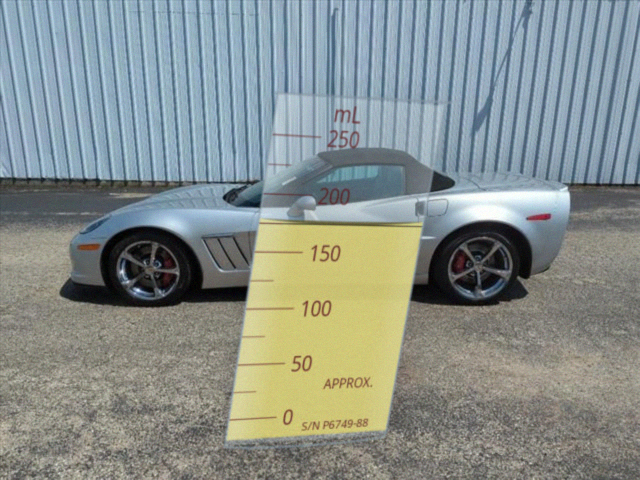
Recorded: 175 mL
